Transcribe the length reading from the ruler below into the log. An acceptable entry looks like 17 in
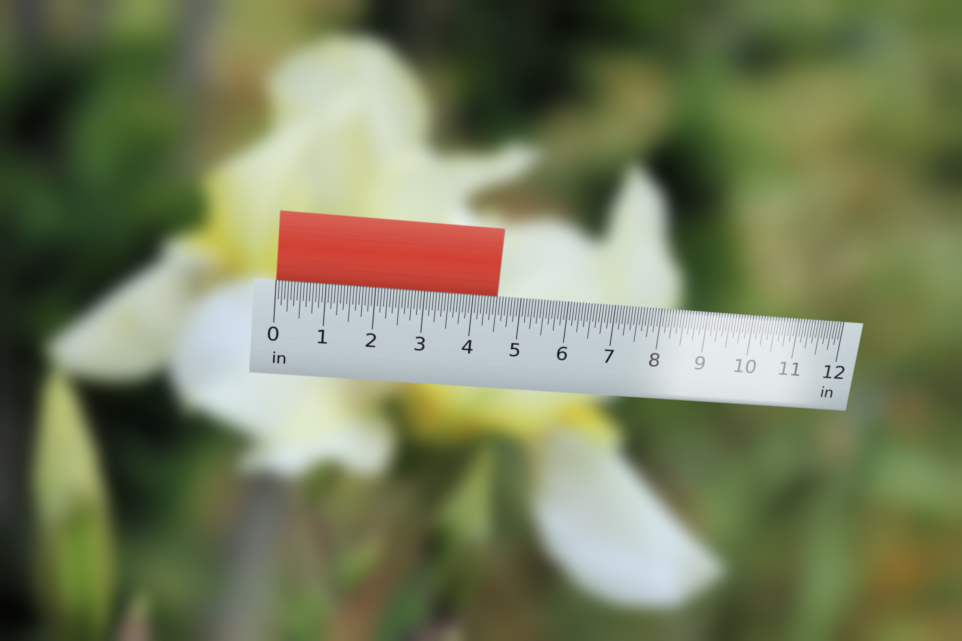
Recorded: 4.5 in
